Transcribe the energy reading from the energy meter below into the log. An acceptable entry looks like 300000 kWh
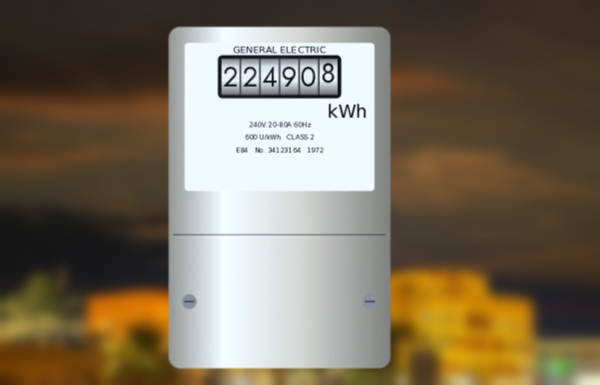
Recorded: 224908 kWh
